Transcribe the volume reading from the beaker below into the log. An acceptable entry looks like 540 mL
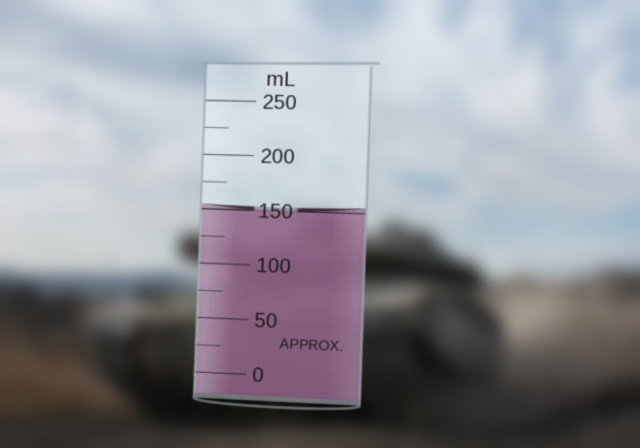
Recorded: 150 mL
